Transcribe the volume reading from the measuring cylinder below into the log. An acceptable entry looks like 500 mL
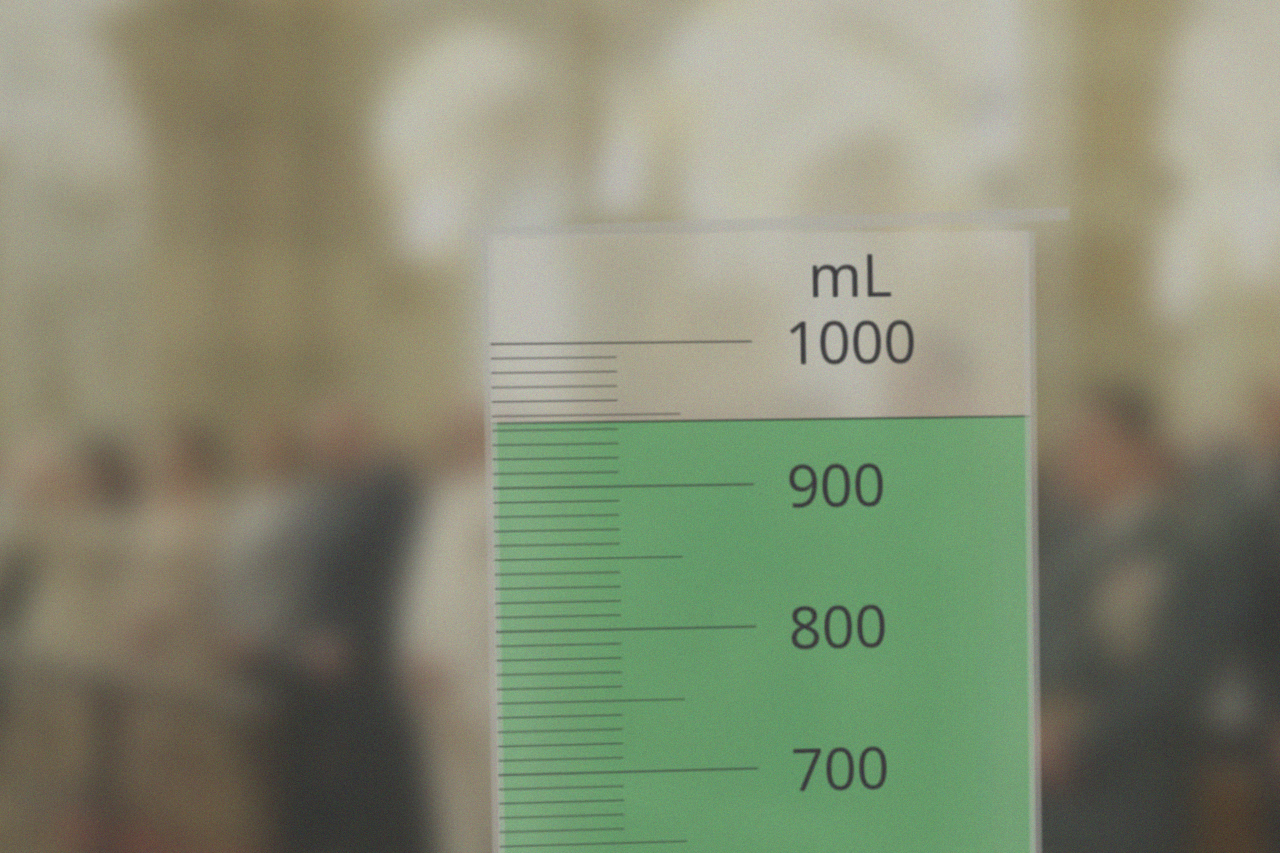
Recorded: 945 mL
